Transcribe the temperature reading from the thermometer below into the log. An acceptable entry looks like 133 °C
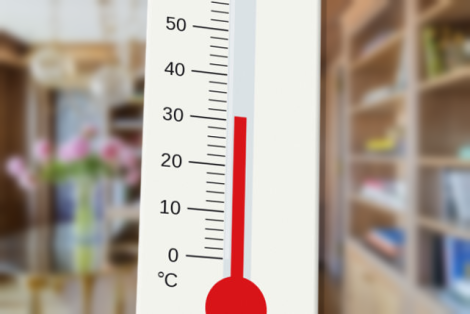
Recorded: 31 °C
